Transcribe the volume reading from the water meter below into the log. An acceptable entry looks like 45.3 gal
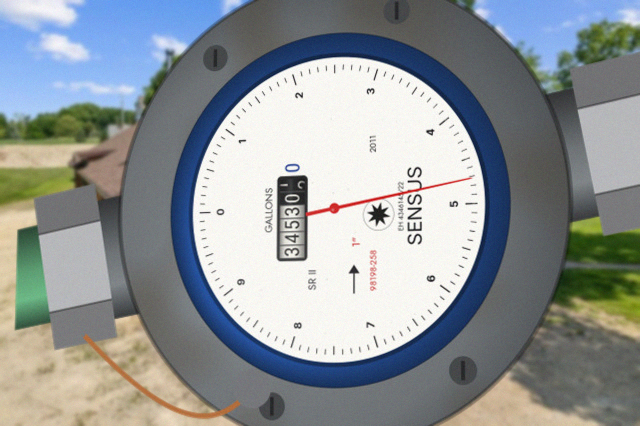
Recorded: 3453014.7 gal
